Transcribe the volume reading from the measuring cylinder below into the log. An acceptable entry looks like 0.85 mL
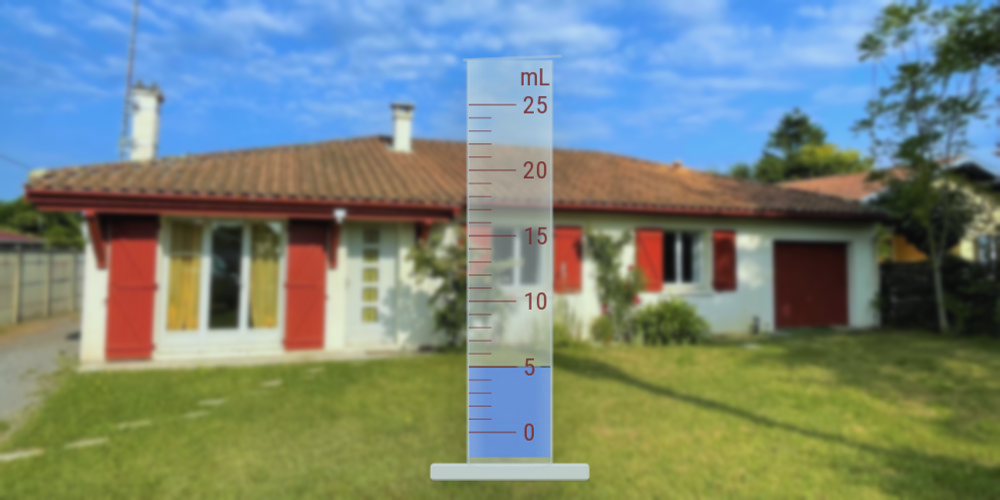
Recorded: 5 mL
